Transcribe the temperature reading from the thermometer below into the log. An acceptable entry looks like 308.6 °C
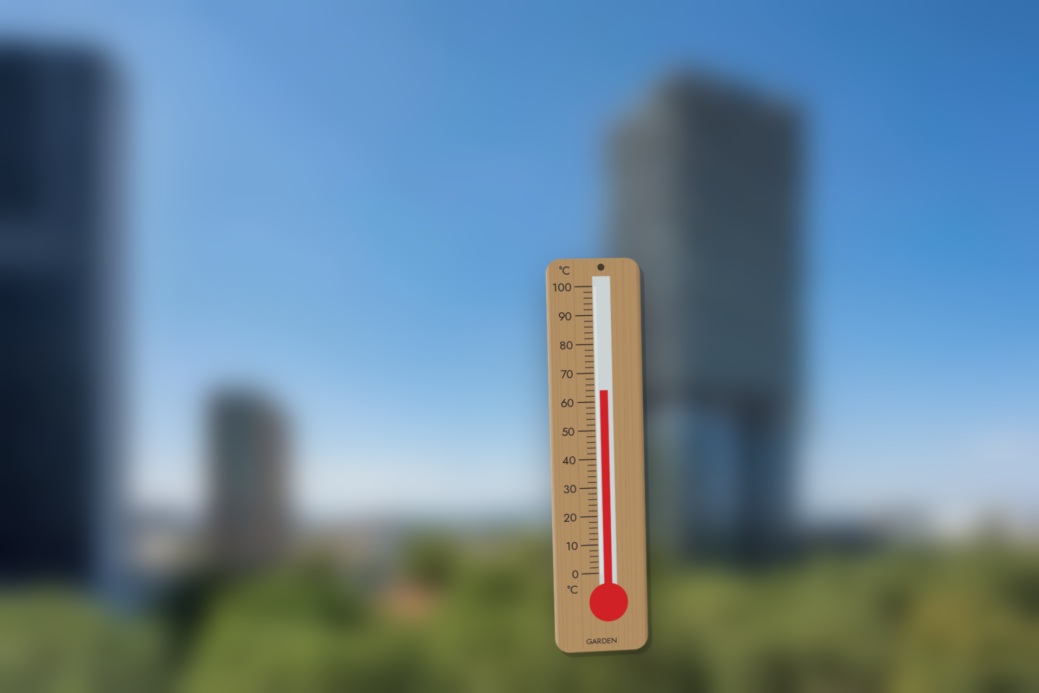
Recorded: 64 °C
